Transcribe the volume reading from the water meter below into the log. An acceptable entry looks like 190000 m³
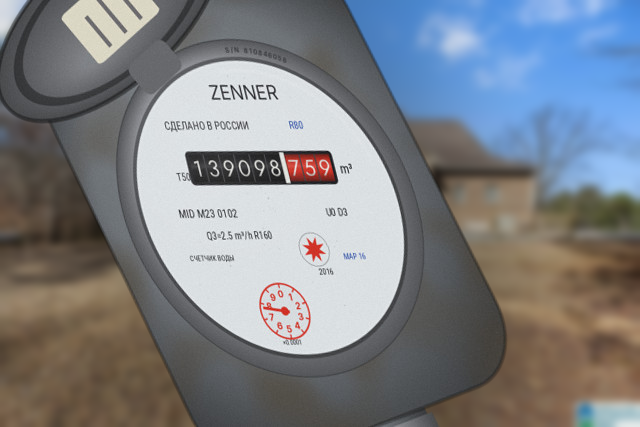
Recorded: 139098.7597 m³
